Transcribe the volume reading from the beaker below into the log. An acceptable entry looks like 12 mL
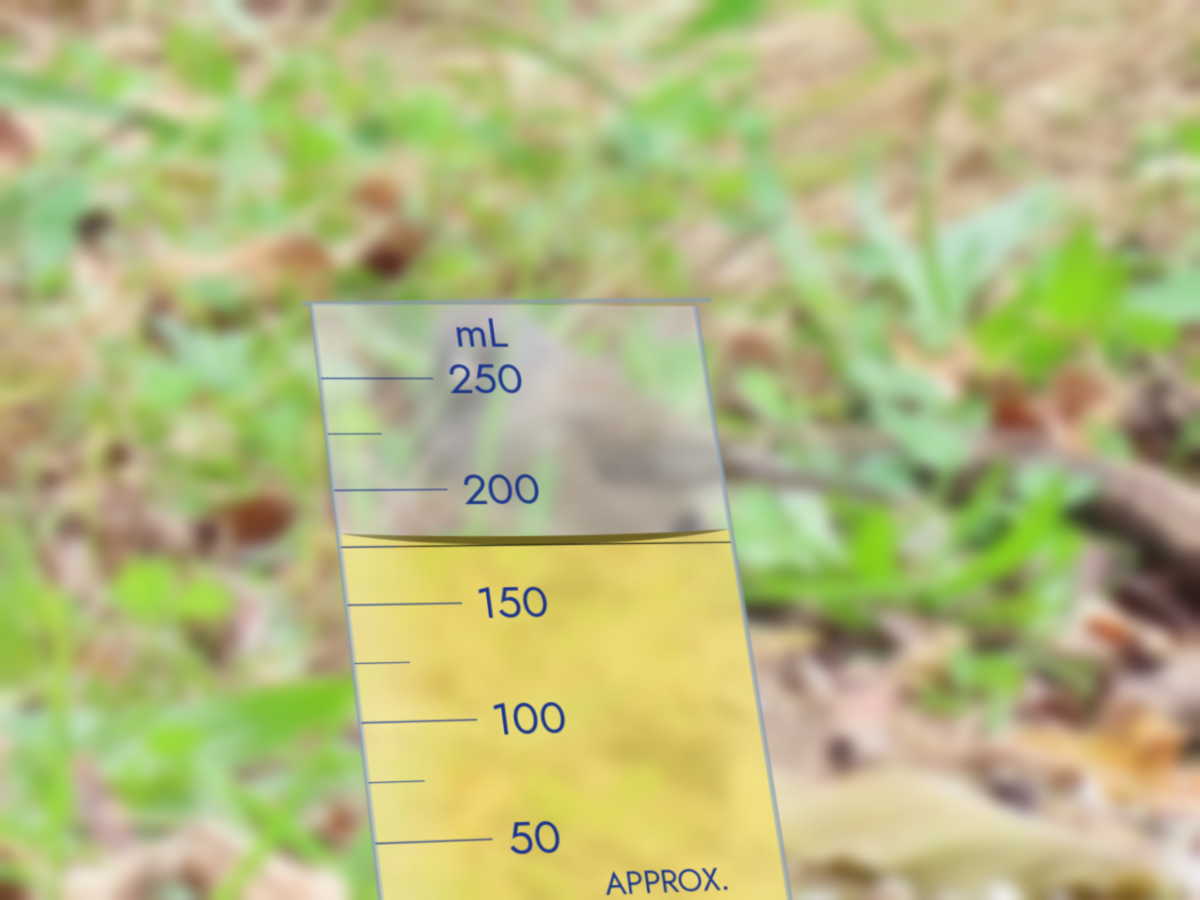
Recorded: 175 mL
